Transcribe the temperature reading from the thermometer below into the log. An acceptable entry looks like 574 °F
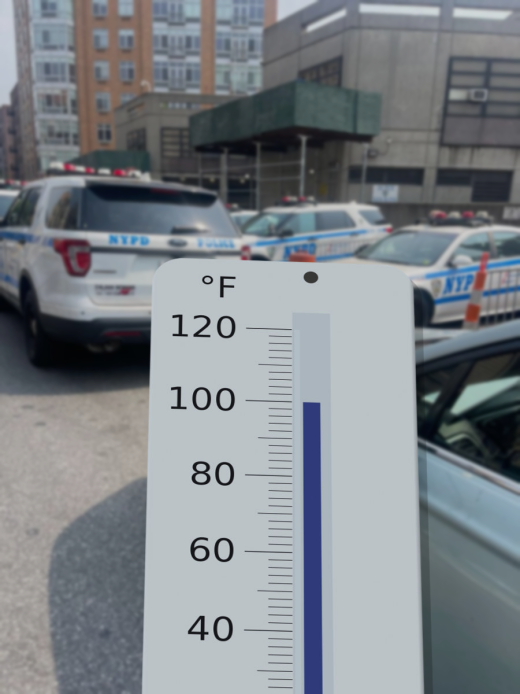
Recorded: 100 °F
